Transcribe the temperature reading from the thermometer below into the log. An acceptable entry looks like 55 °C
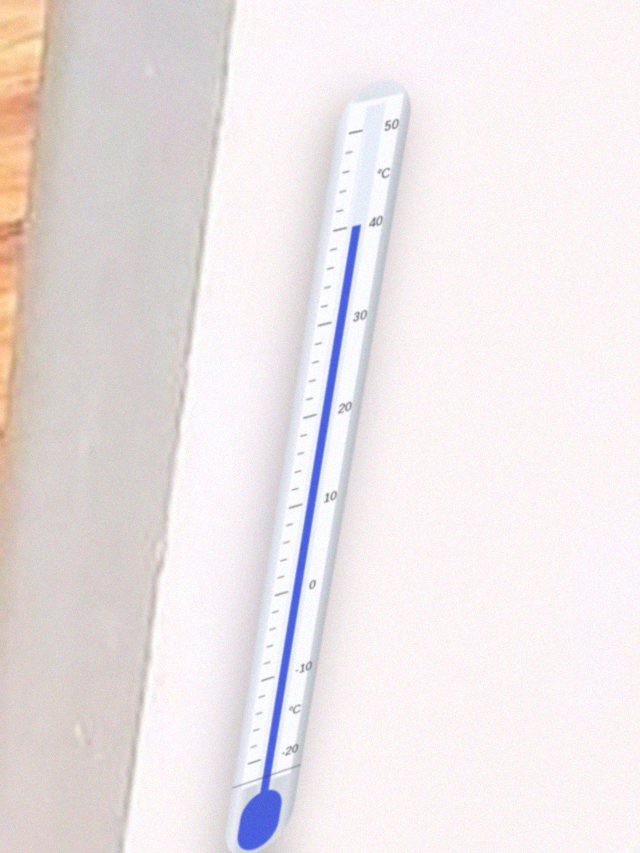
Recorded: 40 °C
